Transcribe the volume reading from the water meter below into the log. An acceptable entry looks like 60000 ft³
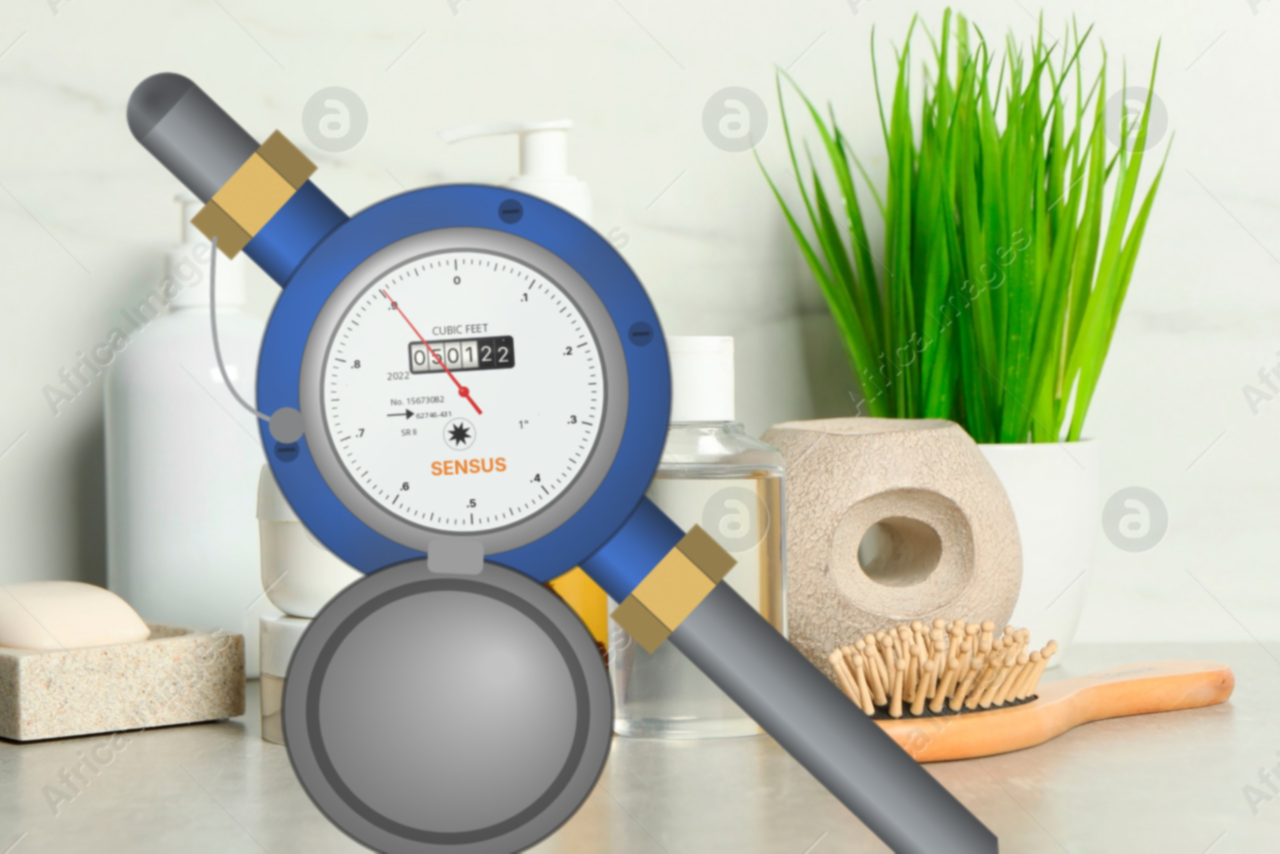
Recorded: 50121.90 ft³
